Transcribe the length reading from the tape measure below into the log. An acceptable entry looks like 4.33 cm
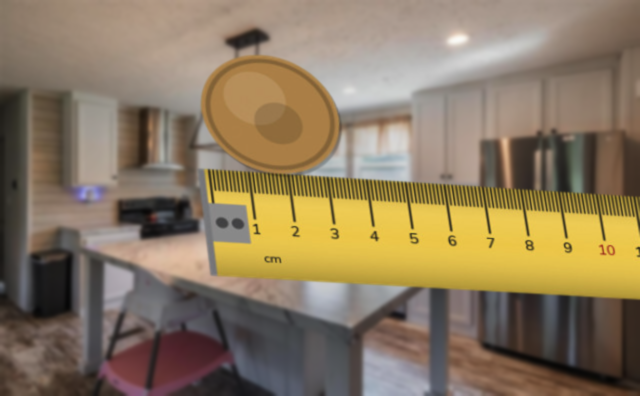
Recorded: 3.5 cm
